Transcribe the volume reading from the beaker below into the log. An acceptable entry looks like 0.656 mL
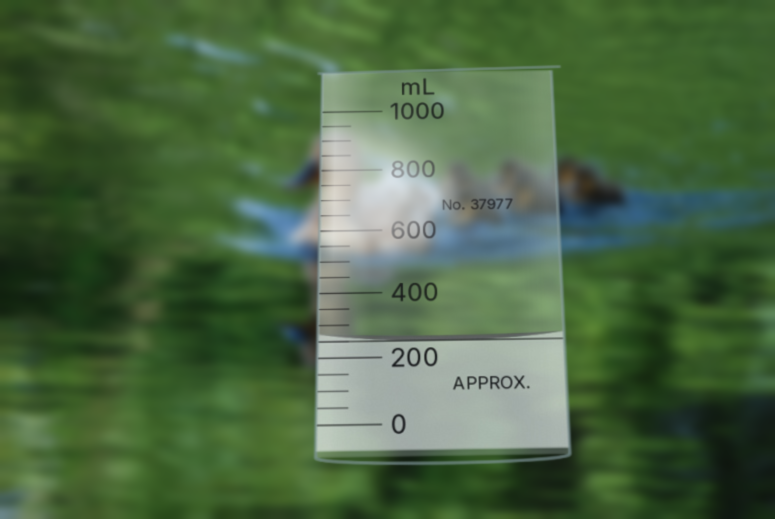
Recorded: 250 mL
